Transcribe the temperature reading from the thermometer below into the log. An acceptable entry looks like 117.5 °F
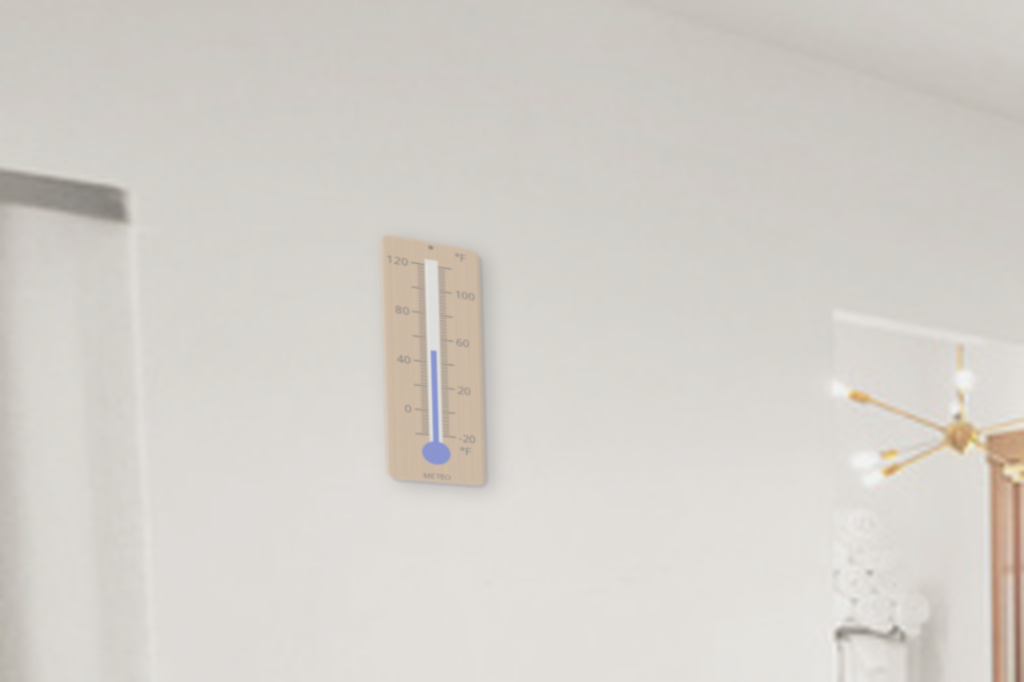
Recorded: 50 °F
